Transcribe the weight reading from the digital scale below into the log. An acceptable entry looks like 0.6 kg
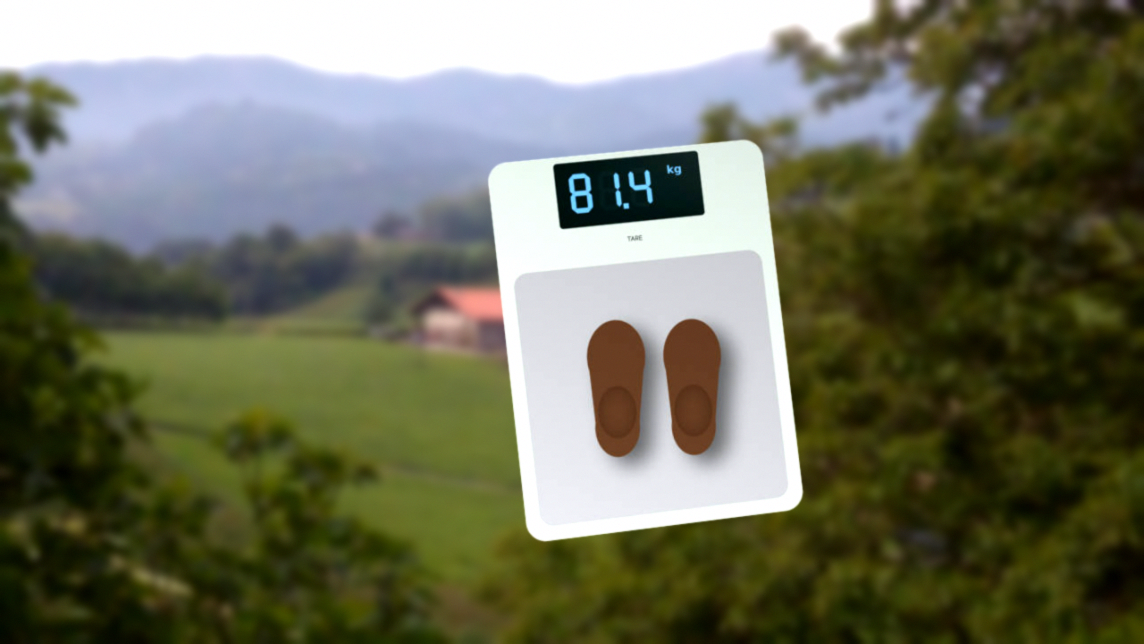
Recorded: 81.4 kg
